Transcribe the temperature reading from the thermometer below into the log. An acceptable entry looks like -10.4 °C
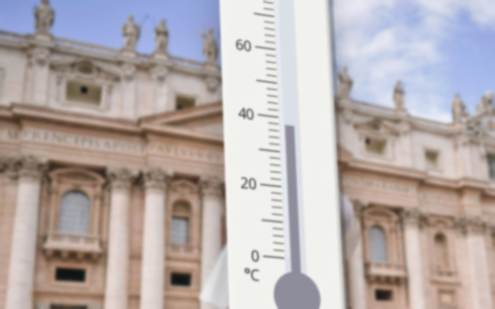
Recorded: 38 °C
